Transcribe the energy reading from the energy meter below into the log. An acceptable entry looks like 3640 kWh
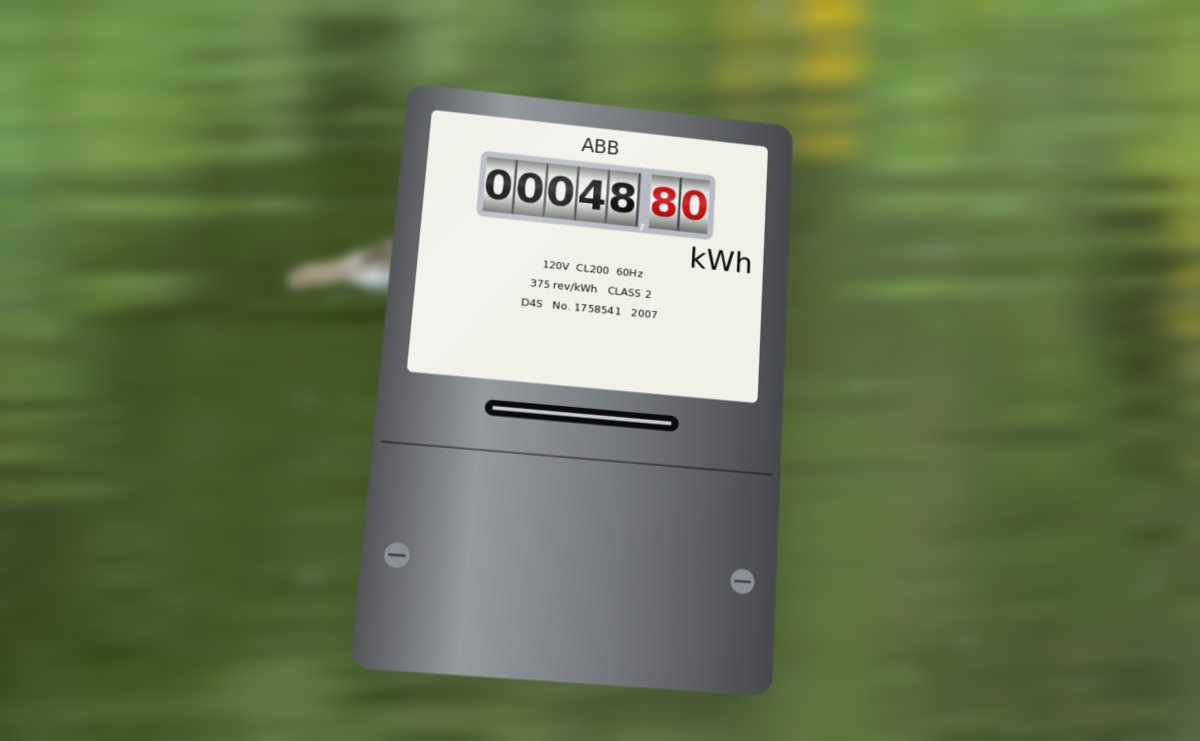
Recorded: 48.80 kWh
